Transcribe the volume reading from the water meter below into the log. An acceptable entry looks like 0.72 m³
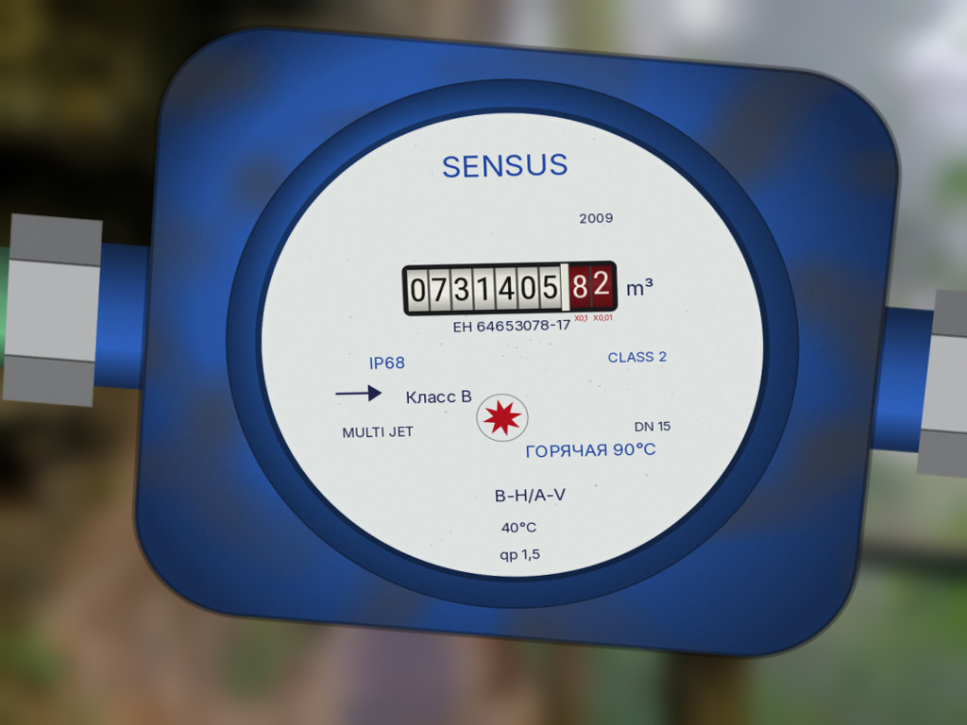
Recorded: 731405.82 m³
